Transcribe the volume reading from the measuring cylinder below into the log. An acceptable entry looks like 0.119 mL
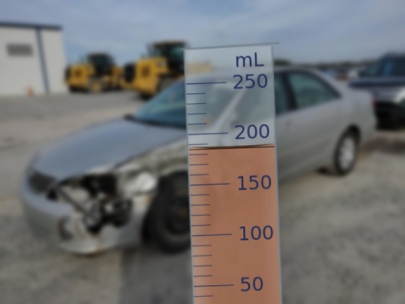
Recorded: 185 mL
